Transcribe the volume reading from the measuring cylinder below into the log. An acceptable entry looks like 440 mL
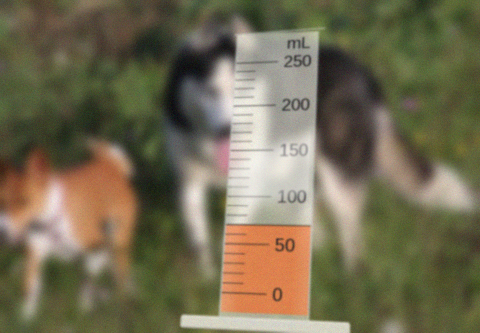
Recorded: 70 mL
